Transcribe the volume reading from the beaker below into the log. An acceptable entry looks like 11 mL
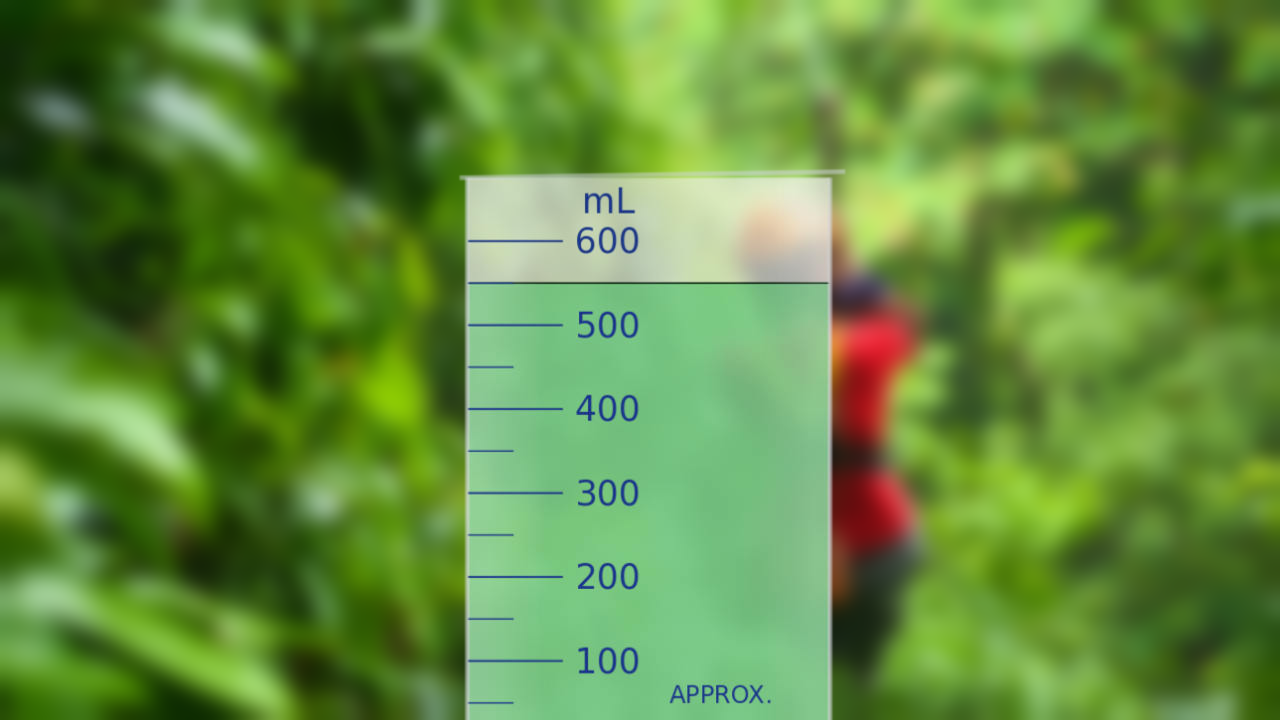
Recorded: 550 mL
